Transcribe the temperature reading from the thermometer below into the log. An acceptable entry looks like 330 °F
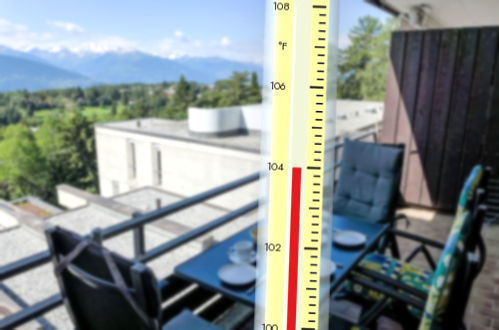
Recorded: 104 °F
